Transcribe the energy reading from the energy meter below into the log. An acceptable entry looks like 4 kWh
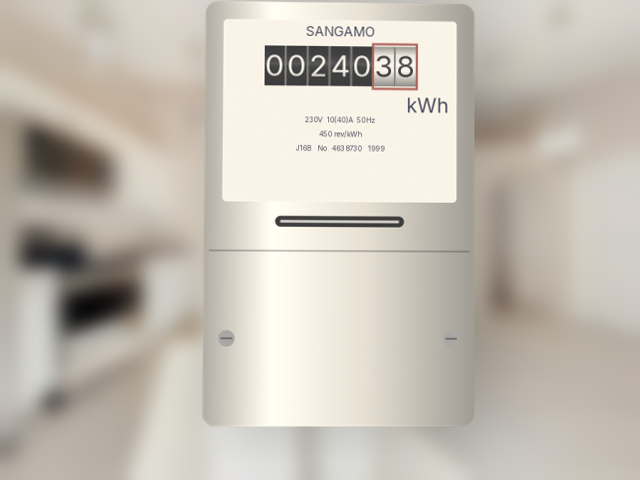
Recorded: 240.38 kWh
